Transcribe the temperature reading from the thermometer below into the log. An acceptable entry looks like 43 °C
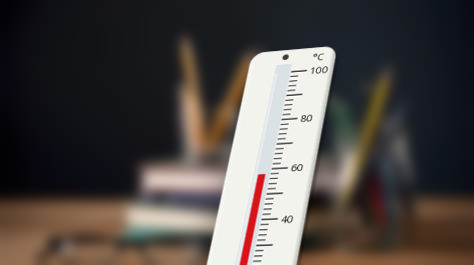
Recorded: 58 °C
